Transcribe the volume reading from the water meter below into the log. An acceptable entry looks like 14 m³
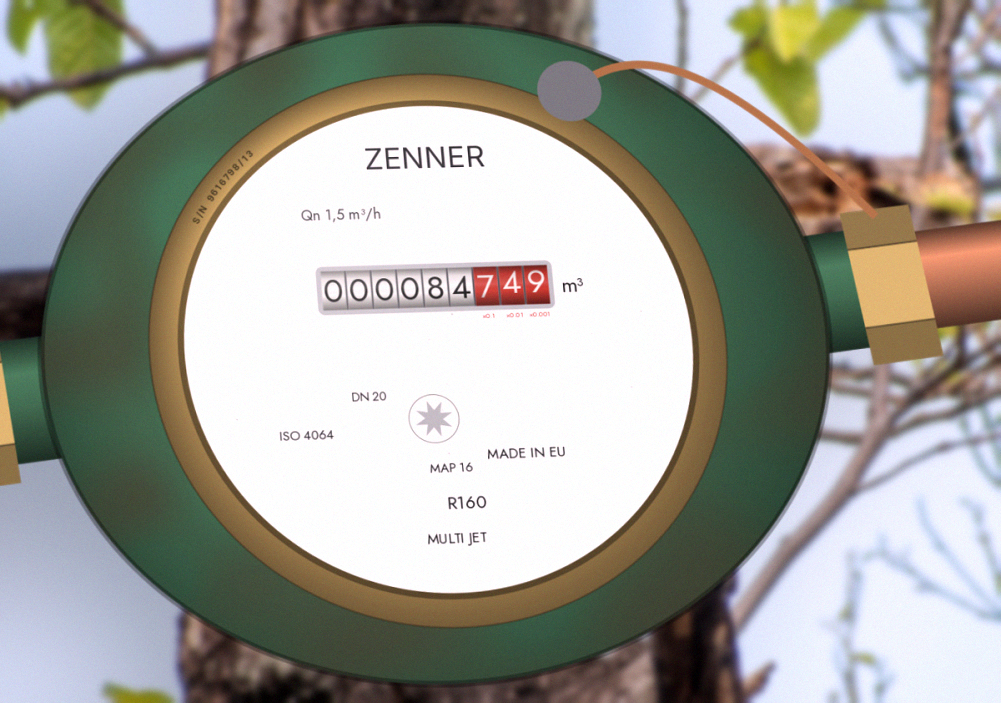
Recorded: 84.749 m³
